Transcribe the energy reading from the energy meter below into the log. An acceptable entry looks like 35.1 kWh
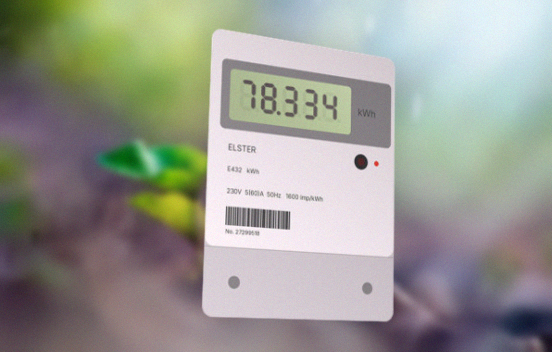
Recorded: 78.334 kWh
